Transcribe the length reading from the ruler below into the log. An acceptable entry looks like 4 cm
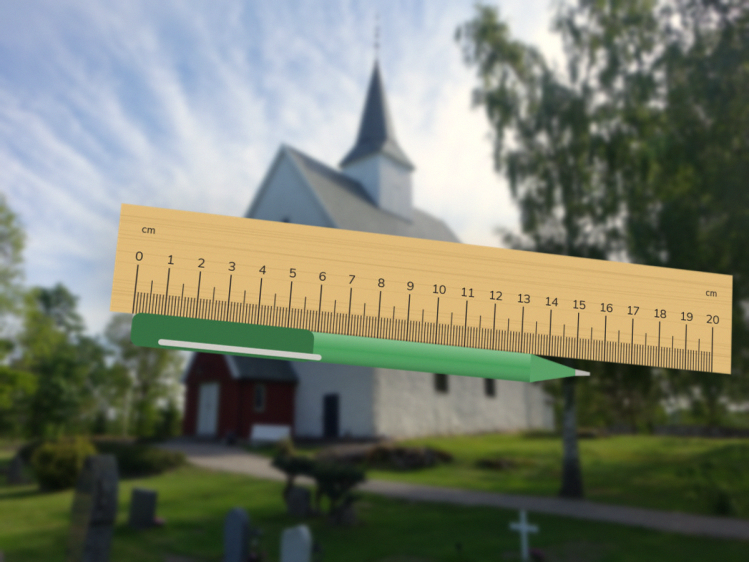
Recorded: 15.5 cm
